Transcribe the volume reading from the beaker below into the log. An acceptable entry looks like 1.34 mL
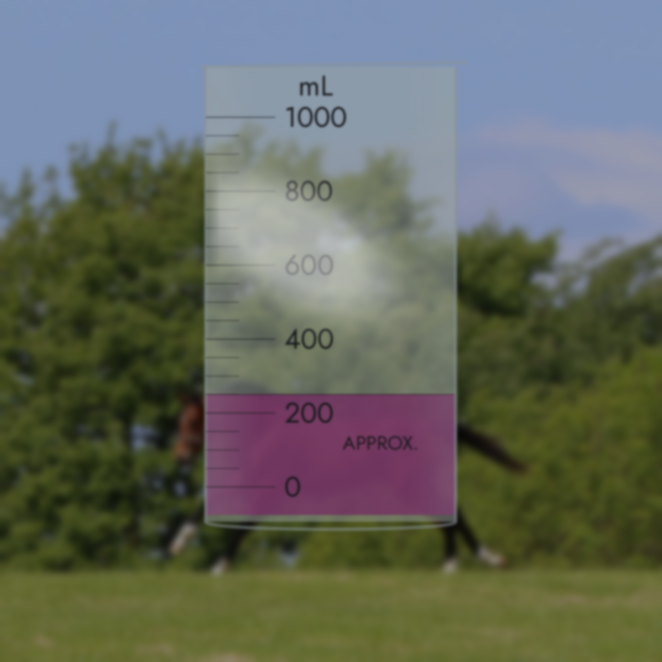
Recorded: 250 mL
